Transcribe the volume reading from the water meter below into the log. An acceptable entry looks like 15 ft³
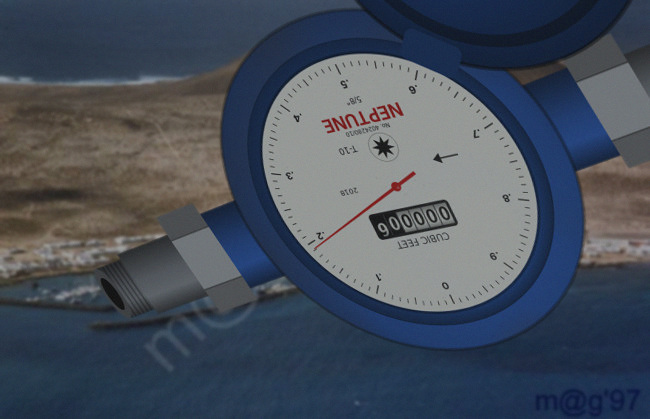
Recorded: 6.19 ft³
